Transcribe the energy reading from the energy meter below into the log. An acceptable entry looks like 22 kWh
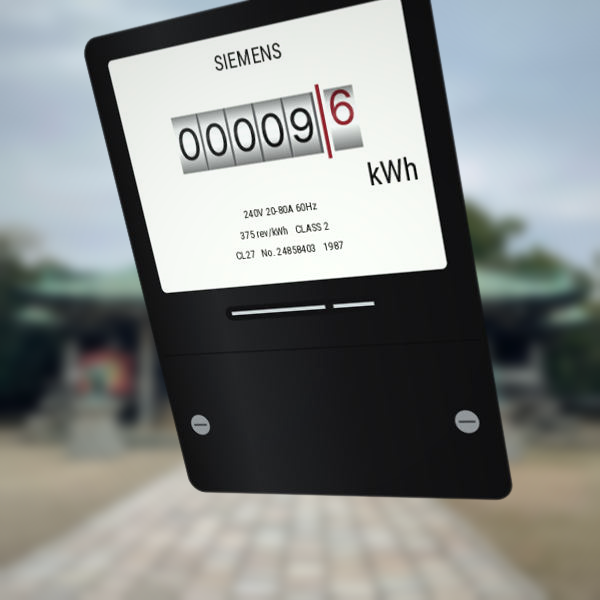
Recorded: 9.6 kWh
